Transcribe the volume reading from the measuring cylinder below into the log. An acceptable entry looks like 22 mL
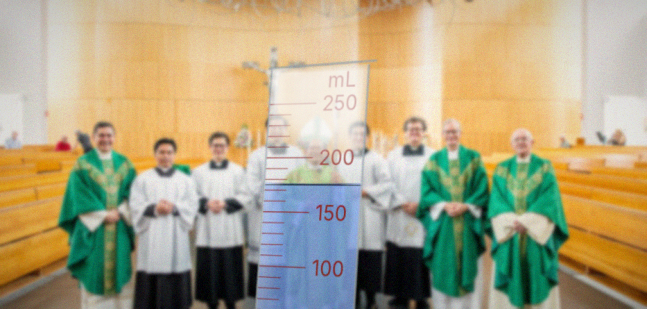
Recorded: 175 mL
